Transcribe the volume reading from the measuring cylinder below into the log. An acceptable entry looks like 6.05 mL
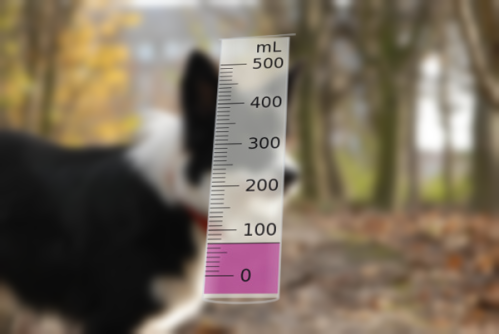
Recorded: 70 mL
